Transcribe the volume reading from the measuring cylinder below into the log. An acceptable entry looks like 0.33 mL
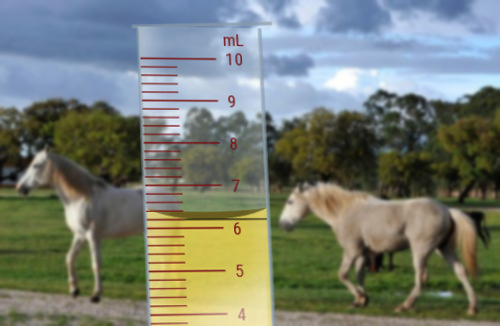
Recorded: 6.2 mL
